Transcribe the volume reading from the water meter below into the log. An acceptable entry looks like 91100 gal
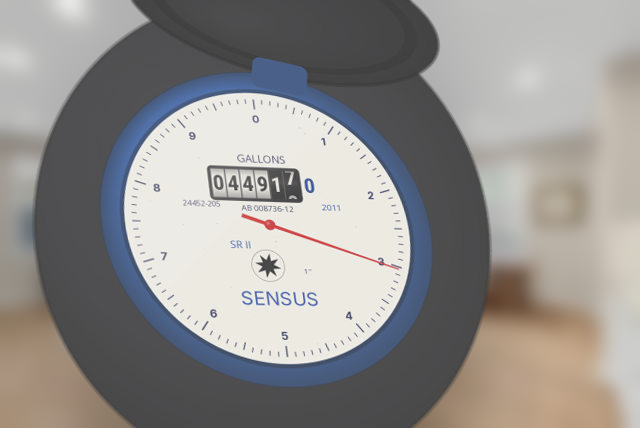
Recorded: 449173.0 gal
